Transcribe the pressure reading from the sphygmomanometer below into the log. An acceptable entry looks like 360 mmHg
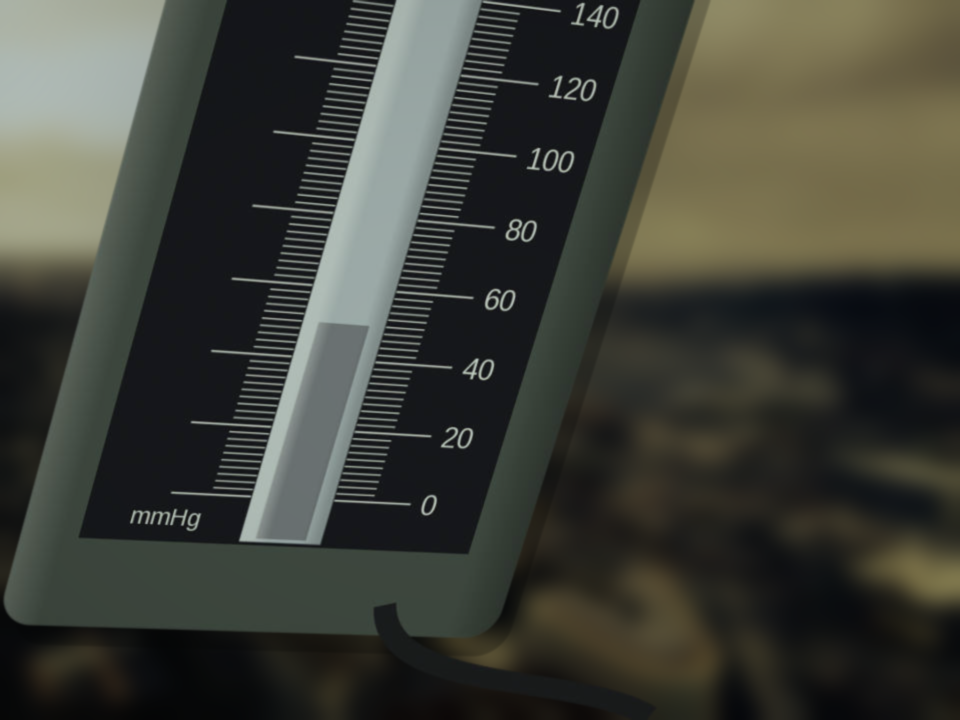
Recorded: 50 mmHg
